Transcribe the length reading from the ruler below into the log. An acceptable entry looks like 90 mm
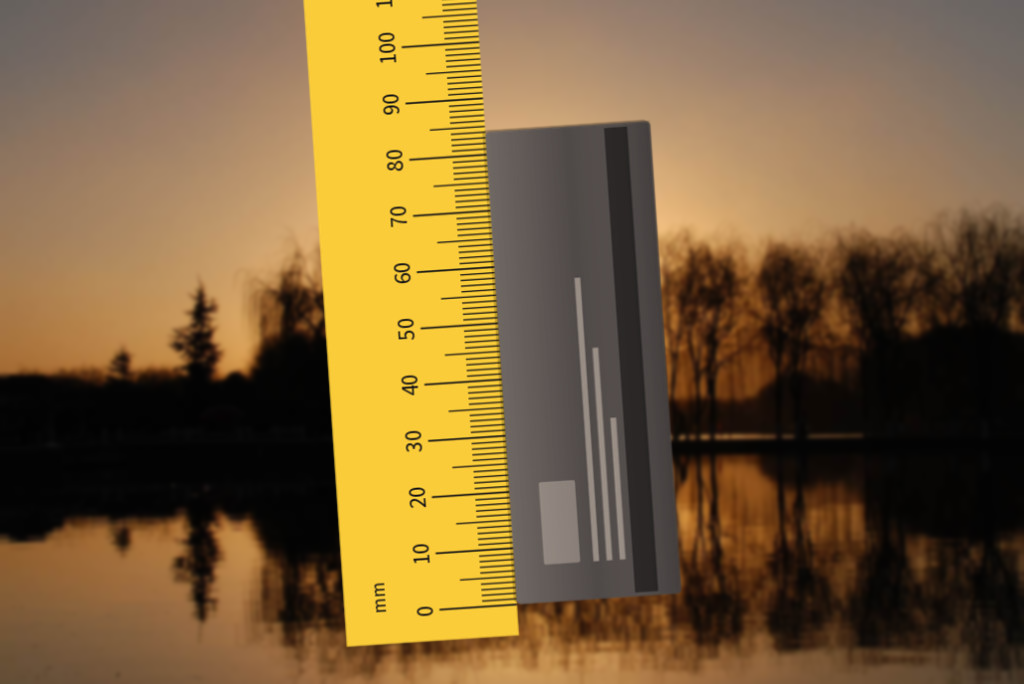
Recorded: 84 mm
